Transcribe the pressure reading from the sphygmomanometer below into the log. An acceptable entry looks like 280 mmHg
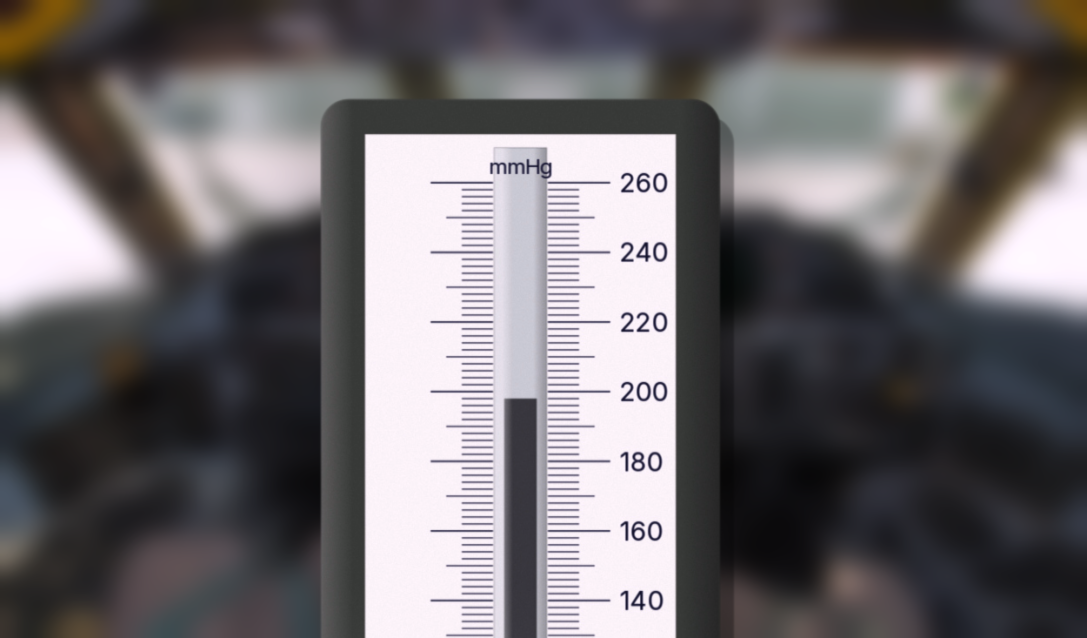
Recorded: 198 mmHg
